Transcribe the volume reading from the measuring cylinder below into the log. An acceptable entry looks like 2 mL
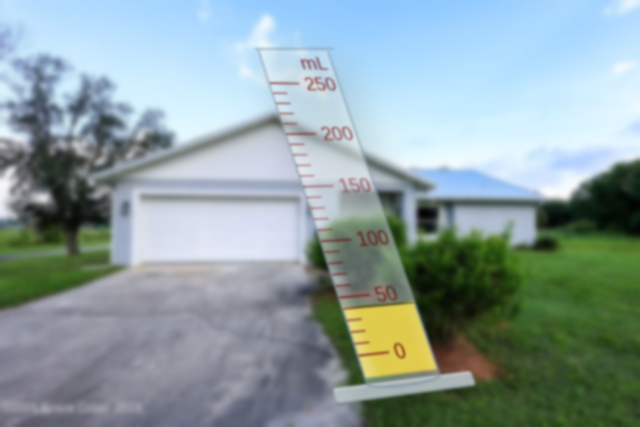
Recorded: 40 mL
